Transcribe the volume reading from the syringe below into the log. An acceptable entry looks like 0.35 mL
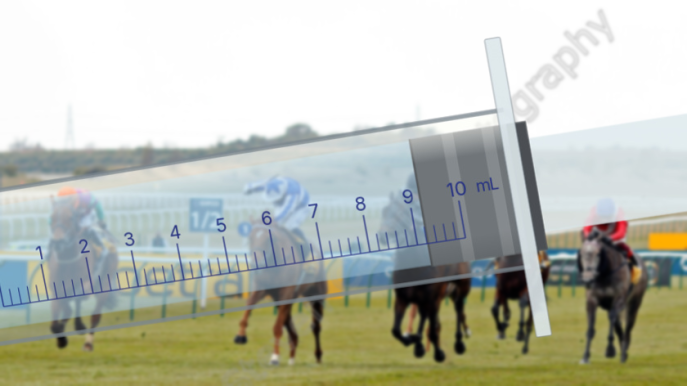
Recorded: 9.2 mL
